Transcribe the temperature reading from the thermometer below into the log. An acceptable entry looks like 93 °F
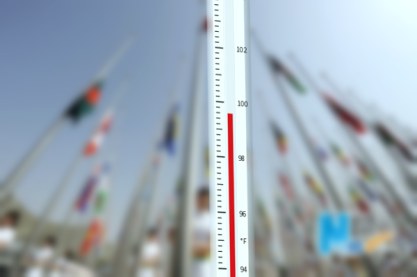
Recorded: 99.6 °F
